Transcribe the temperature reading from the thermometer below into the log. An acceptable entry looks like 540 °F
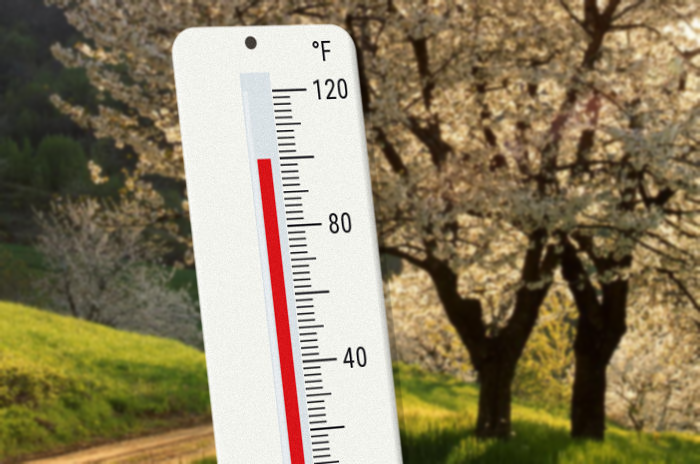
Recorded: 100 °F
